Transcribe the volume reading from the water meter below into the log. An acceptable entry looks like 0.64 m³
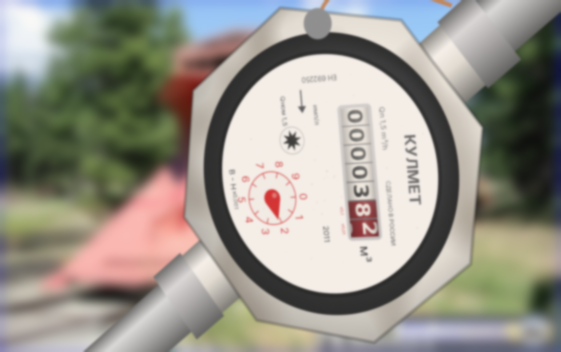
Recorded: 3.822 m³
